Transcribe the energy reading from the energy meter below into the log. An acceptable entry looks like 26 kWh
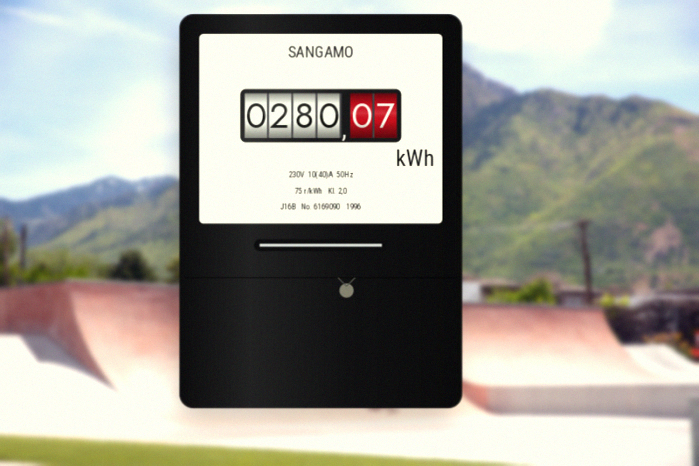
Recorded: 280.07 kWh
